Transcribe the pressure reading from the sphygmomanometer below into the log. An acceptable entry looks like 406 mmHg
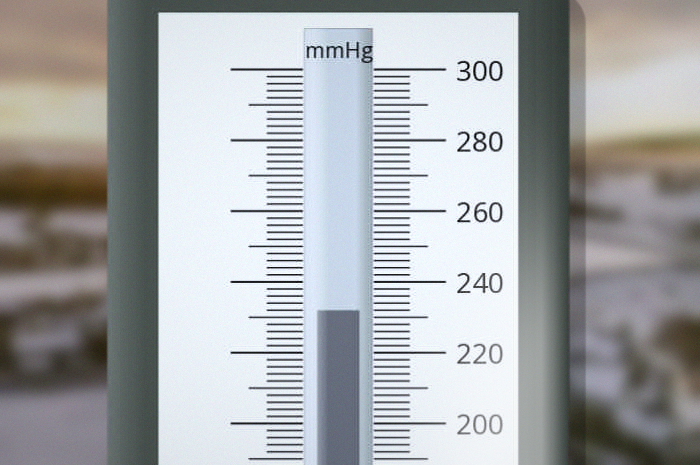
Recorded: 232 mmHg
